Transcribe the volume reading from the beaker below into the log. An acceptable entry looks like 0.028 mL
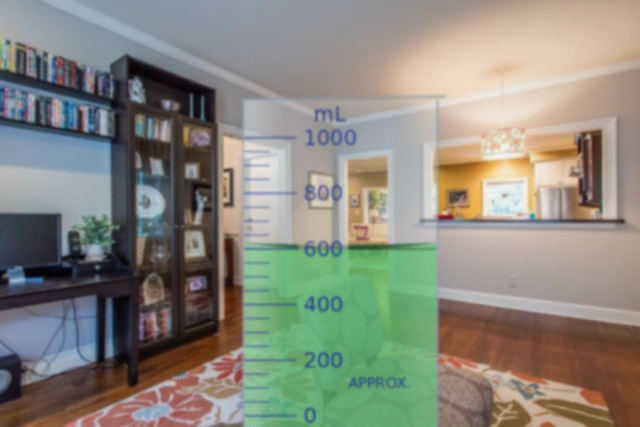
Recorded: 600 mL
